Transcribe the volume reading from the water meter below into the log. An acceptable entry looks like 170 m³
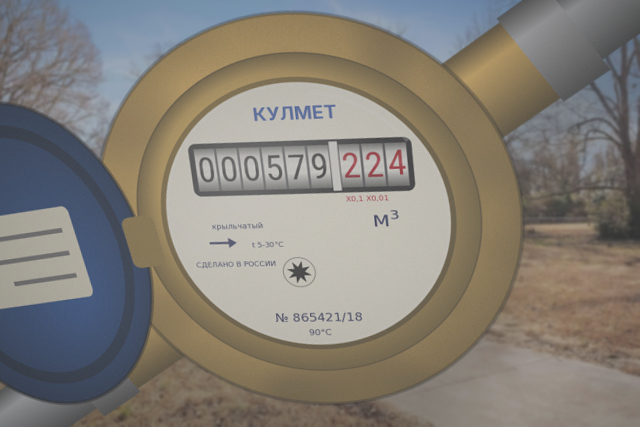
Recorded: 579.224 m³
